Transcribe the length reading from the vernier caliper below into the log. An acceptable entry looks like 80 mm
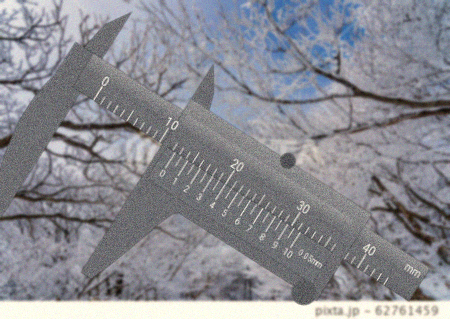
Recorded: 12.4 mm
